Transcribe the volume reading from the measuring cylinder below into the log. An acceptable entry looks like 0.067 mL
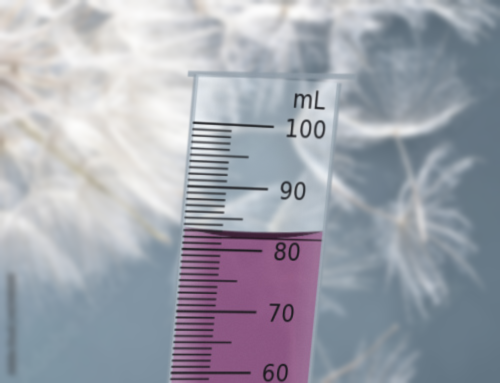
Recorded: 82 mL
